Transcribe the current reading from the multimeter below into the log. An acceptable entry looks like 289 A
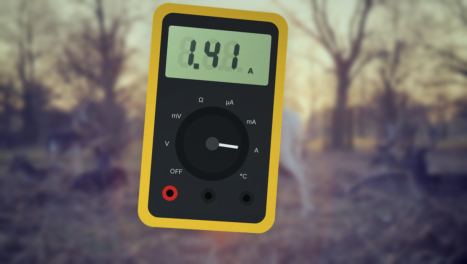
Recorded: 1.41 A
